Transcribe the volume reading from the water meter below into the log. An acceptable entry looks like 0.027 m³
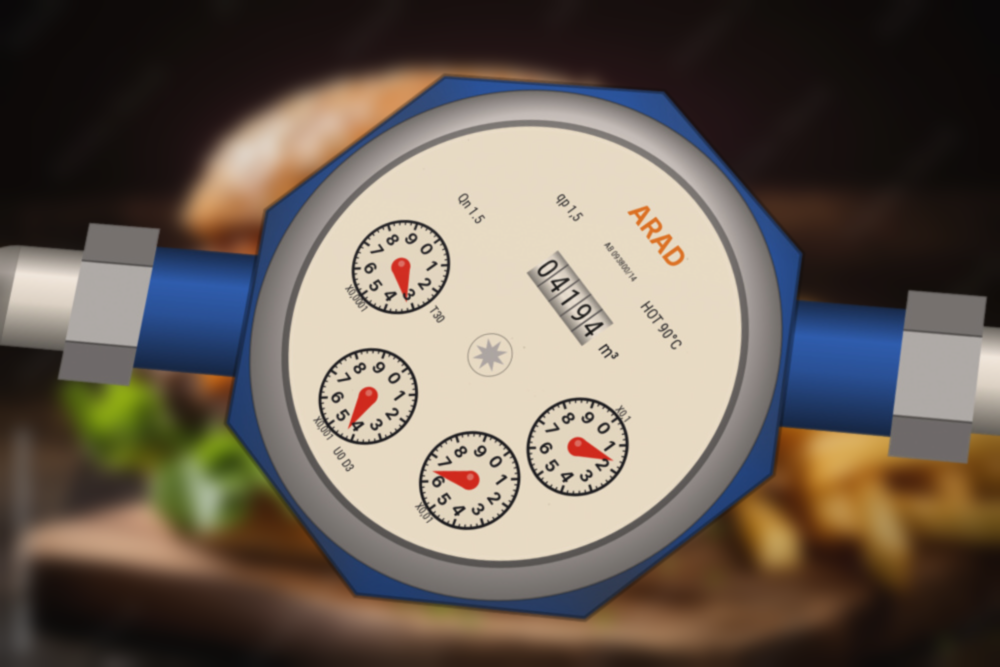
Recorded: 4194.1643 m³
